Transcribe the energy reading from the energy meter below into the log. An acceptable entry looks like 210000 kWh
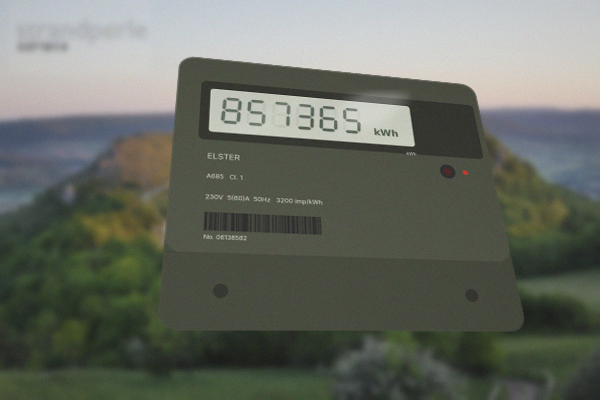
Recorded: 857365 kWh
